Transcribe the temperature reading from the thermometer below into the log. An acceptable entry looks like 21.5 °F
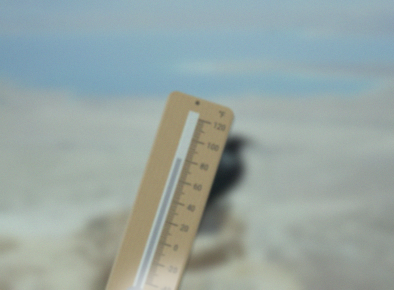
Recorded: 80 °F
